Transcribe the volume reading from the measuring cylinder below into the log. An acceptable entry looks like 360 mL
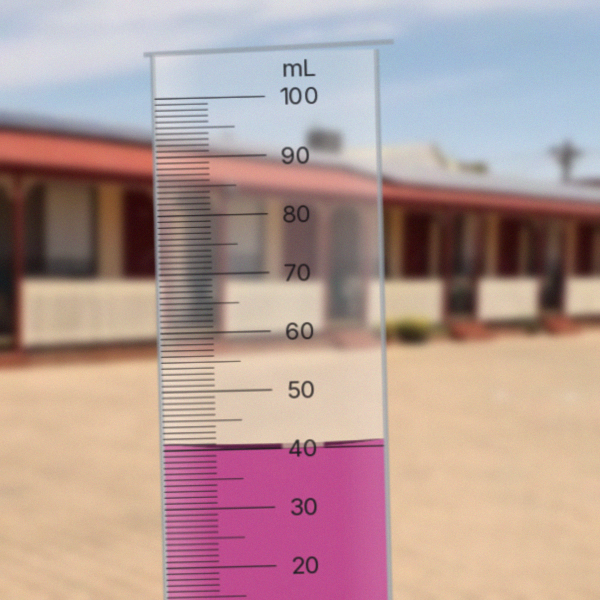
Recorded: 40 mL
